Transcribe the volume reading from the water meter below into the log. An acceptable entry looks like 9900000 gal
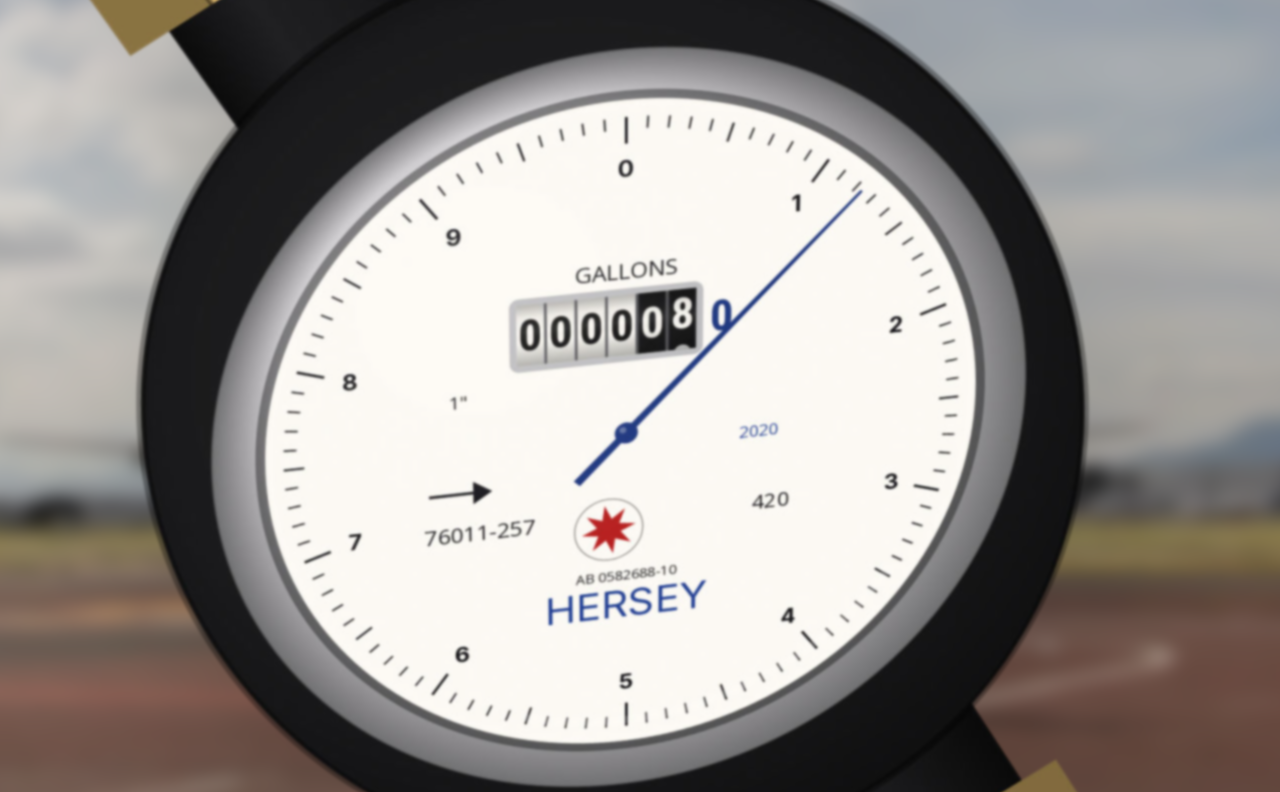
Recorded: 81.2 gal
